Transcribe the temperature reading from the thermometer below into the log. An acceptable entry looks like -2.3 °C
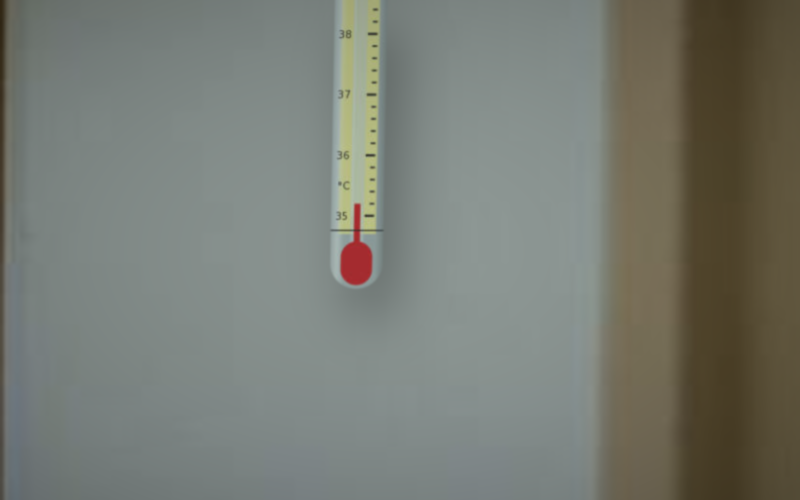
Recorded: 35.2 °C
